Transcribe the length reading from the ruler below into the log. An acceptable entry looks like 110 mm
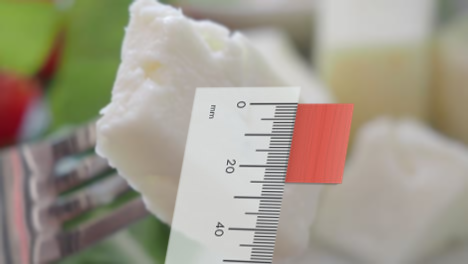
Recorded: 25 mm
